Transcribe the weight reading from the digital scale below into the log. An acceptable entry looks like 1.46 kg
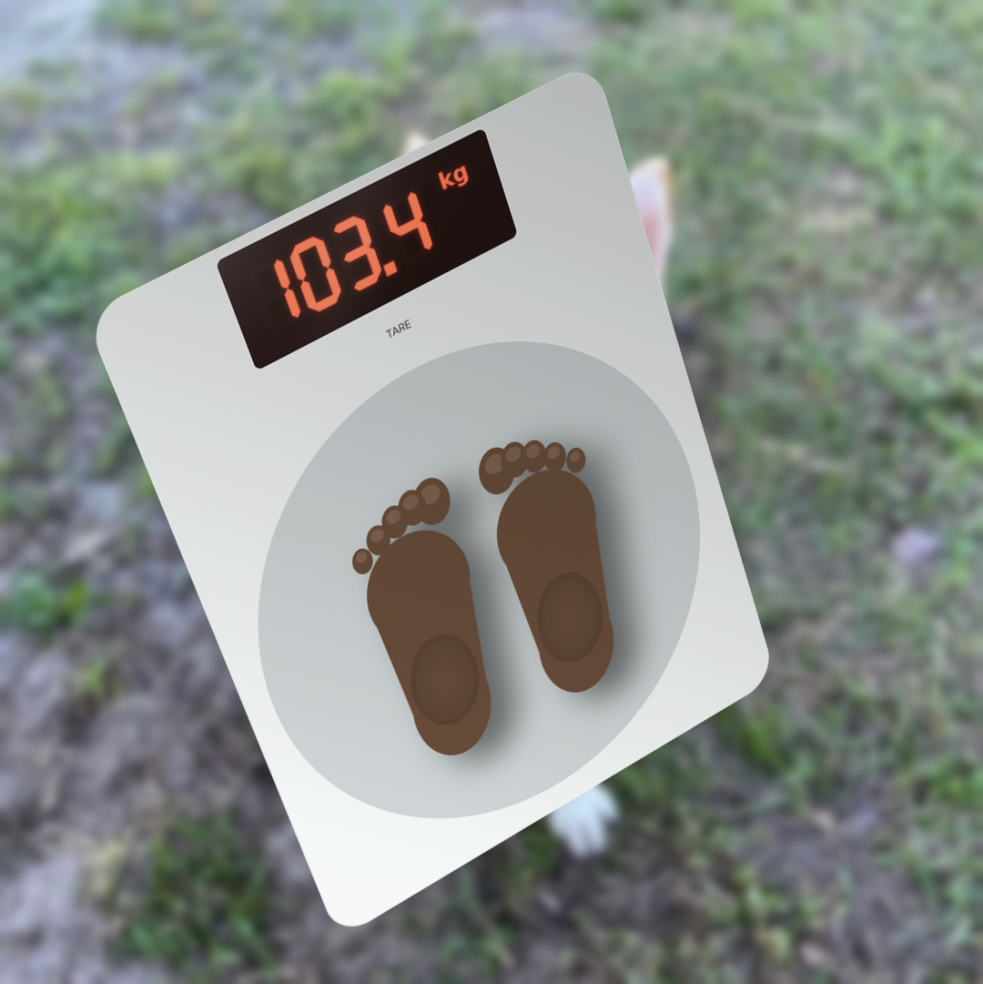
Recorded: 103.4 kg
